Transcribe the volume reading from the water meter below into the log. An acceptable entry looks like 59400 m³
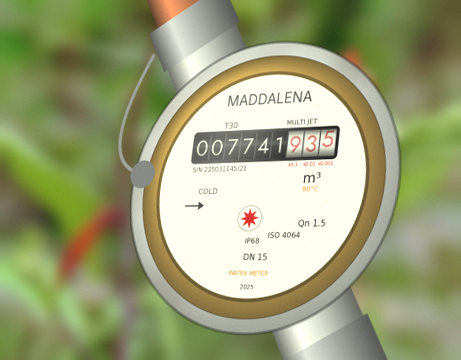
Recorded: 7741.935 m³
